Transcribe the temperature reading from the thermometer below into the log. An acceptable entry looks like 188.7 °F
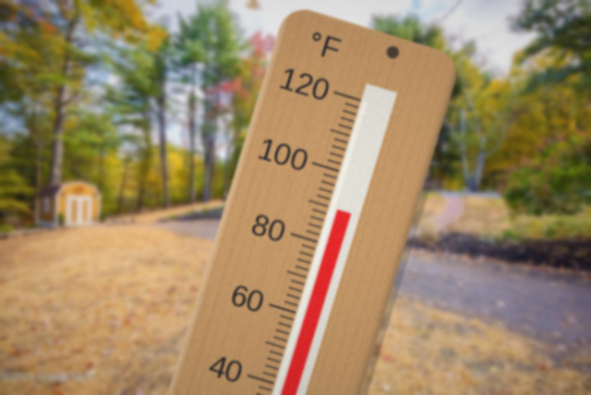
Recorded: 90 °F
